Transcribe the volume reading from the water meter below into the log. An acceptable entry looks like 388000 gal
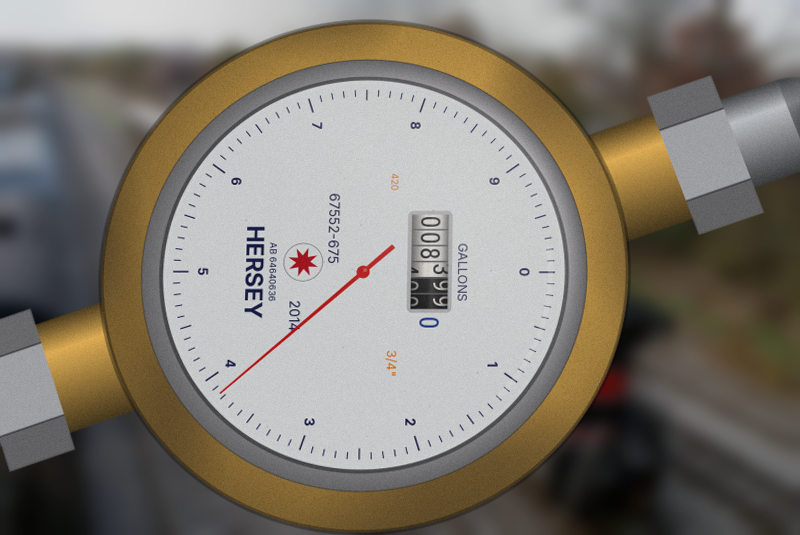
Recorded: 83993.8 gal
